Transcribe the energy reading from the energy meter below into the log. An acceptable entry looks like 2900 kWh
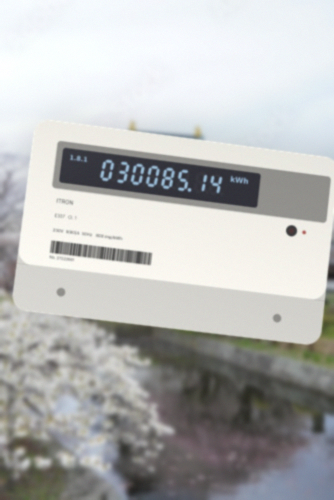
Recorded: 30085.14 kWh
